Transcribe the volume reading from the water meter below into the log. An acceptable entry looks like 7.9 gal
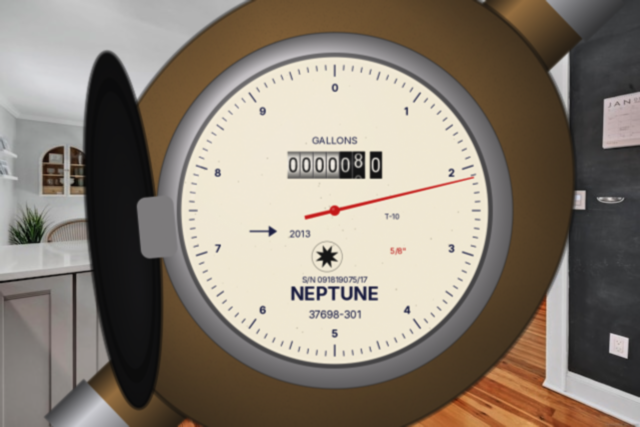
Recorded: 82.1 gal
